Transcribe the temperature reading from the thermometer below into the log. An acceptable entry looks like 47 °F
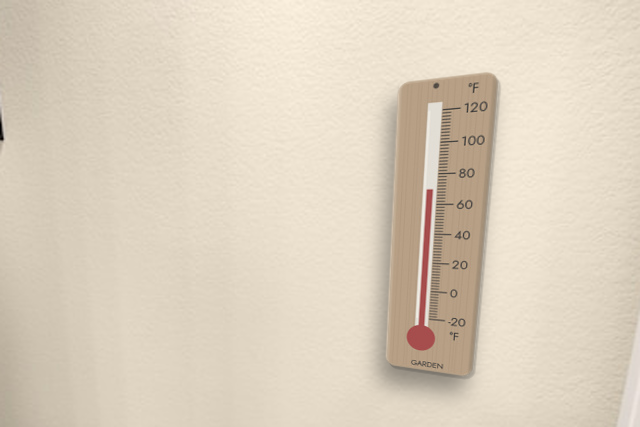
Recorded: 70 °F
